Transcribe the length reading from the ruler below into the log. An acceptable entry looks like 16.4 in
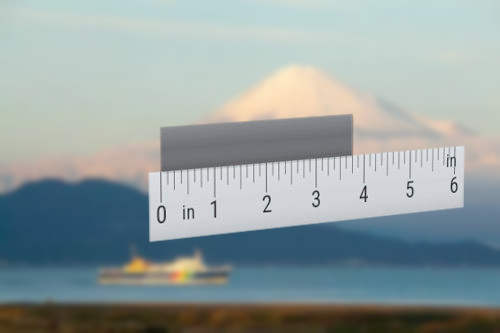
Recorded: 3.75 in
